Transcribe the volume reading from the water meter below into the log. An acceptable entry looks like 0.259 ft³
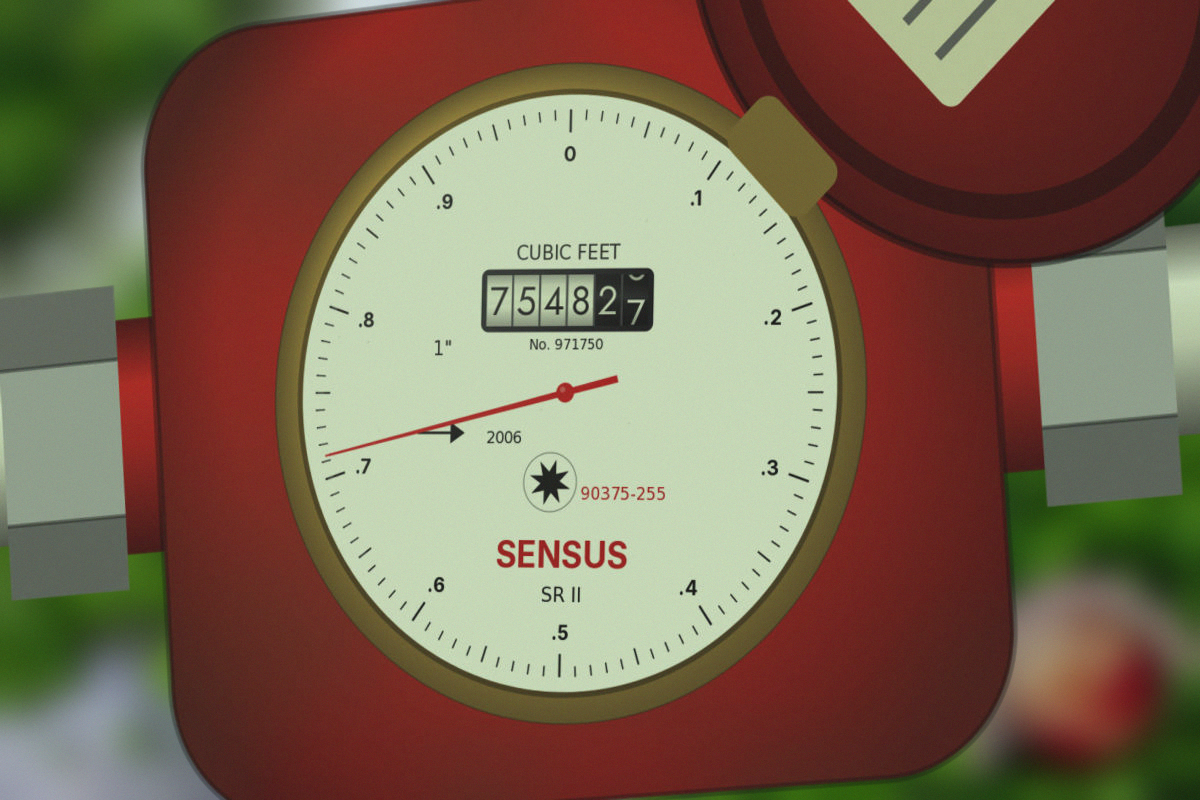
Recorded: 754826.71 ft³
